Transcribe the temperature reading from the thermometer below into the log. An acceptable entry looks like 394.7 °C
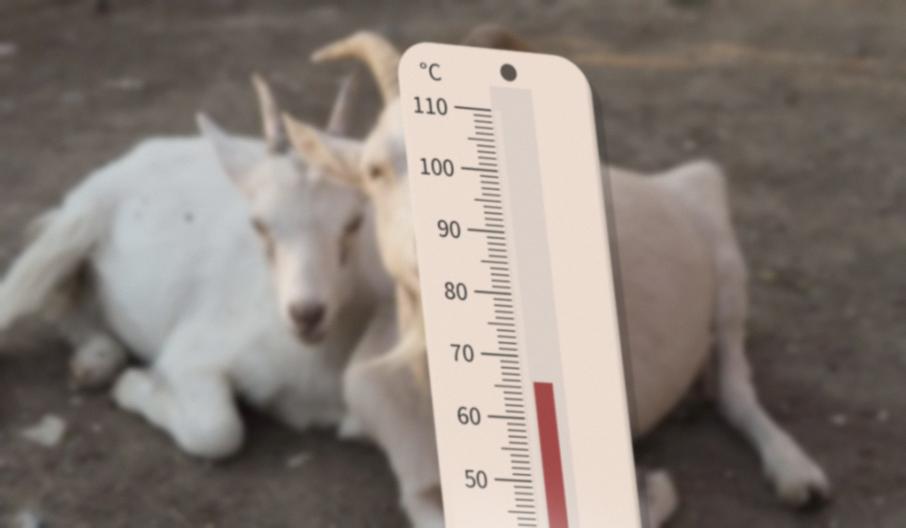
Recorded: 66 °C
